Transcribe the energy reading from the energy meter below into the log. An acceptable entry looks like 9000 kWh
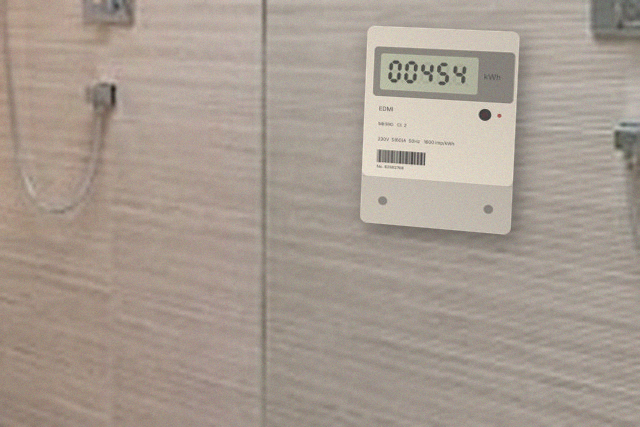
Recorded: 454 kWh
